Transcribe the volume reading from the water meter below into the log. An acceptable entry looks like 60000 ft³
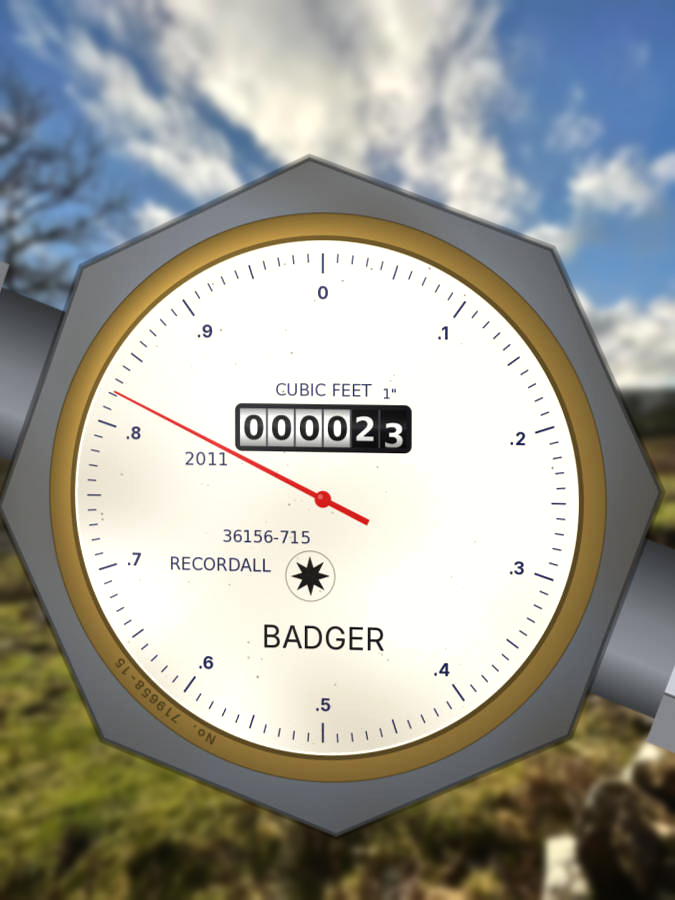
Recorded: 22.82 ft³
